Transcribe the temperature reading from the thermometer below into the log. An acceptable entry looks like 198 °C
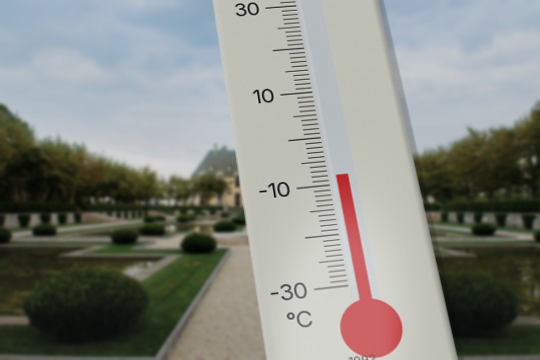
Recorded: -8 °C
